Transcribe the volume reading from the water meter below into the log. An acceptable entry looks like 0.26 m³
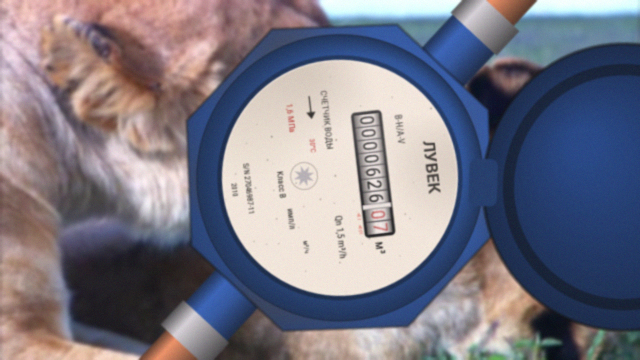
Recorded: 626.07 m³
